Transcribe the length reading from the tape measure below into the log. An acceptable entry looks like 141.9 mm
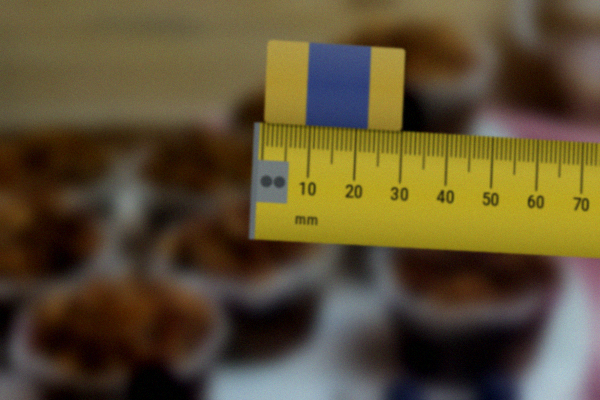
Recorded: 30 mm
